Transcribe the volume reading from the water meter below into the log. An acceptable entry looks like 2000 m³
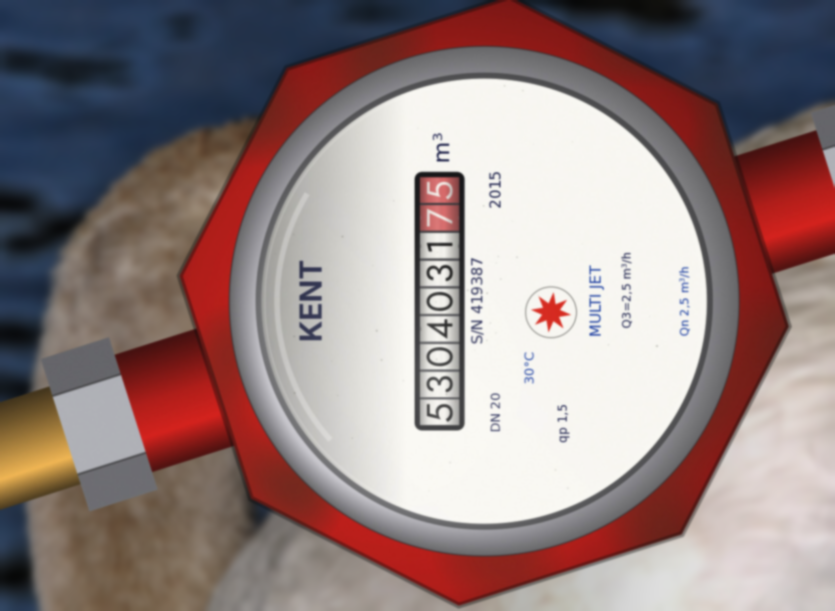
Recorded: 5304031.75 m³
